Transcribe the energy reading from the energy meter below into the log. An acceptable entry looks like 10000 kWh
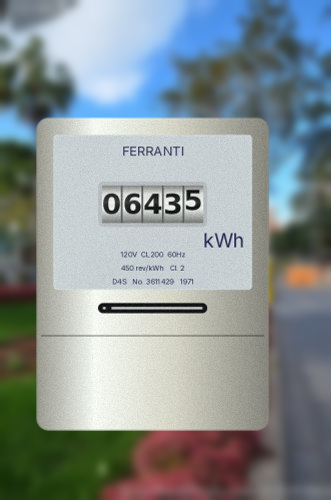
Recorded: 6435 kWh
